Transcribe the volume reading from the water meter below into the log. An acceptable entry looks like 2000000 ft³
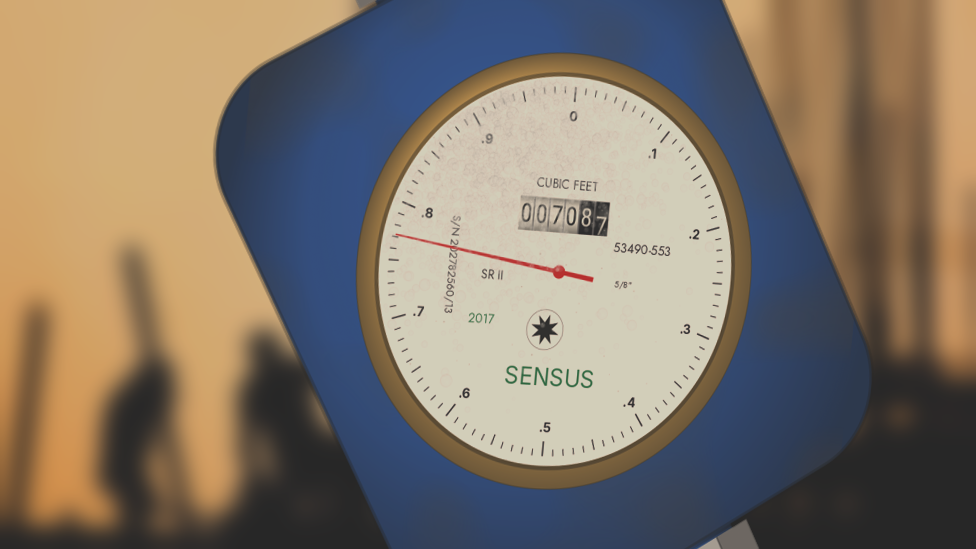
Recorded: 7086.77 ft³
